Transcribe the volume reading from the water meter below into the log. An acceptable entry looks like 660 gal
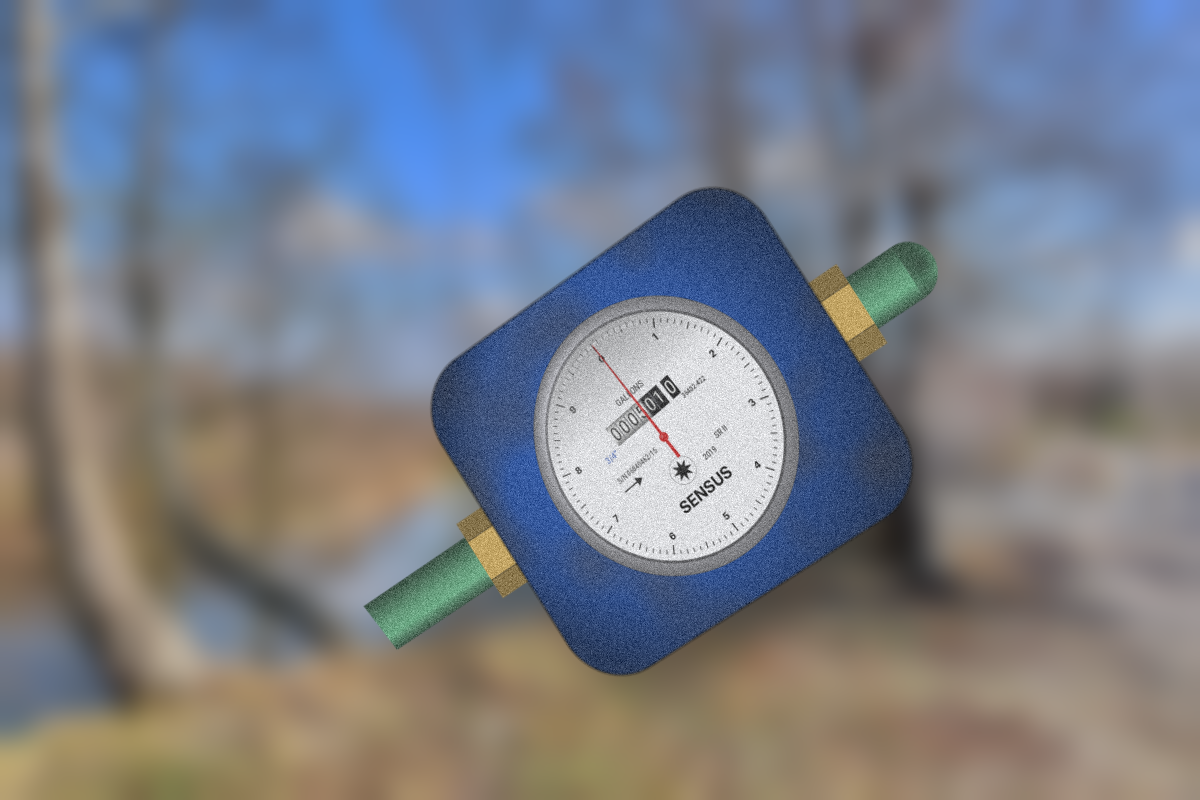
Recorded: 5010.0 gal
